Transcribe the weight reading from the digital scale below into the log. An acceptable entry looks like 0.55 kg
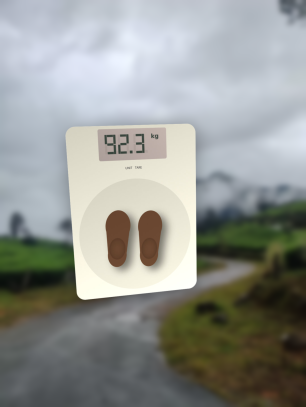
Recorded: 92.3 kg
